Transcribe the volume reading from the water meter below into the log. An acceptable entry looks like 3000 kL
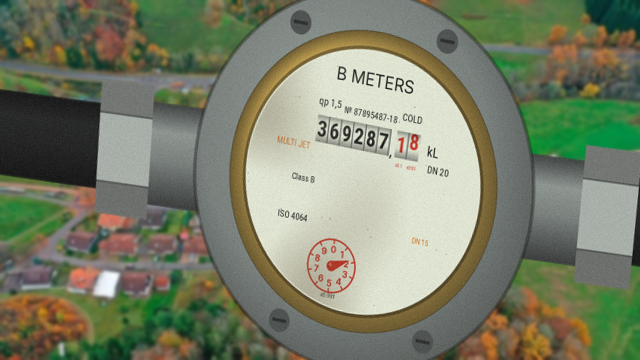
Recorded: 369287.181 kL
